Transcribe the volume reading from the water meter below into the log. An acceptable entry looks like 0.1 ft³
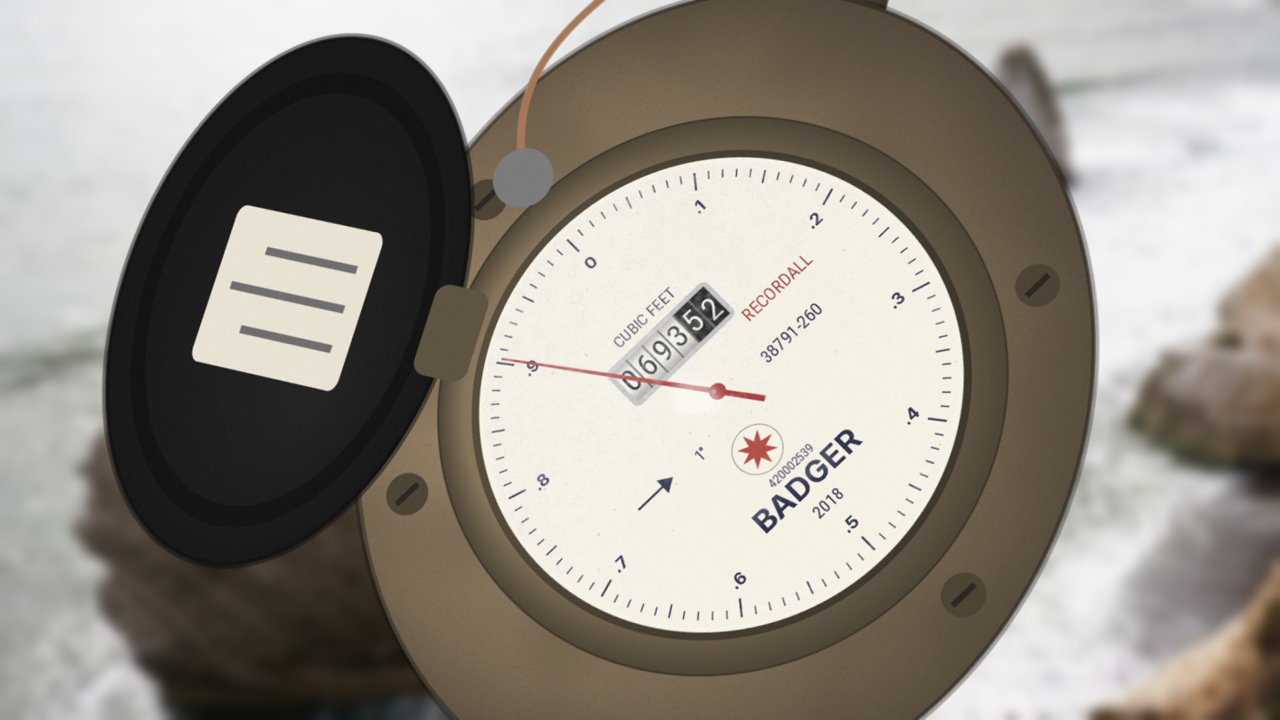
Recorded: 69351.90 ft³
